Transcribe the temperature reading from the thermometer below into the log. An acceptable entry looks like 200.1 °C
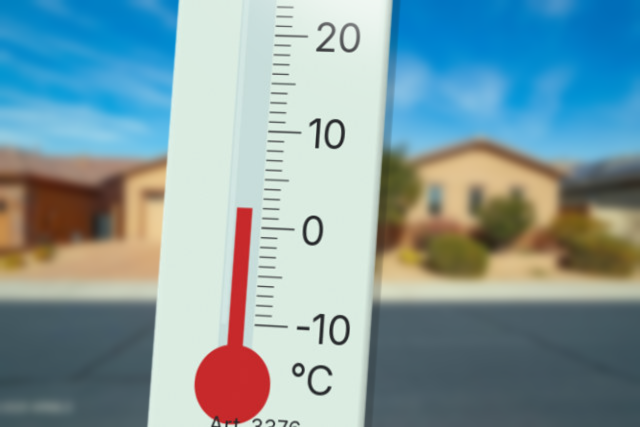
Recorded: 2 °C
